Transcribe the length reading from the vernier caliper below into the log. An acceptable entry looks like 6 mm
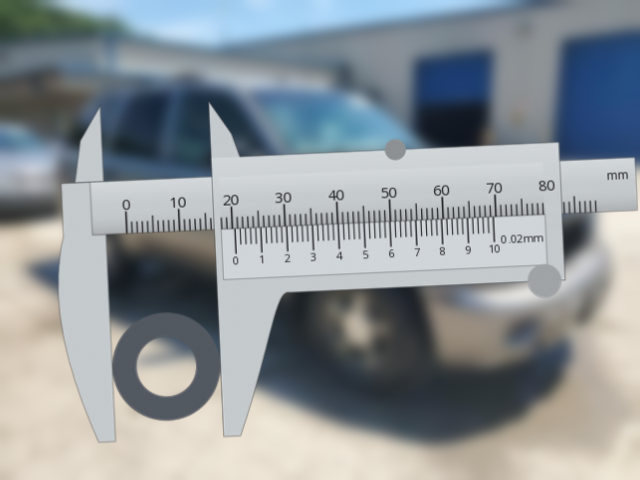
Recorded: 20.5 mm
